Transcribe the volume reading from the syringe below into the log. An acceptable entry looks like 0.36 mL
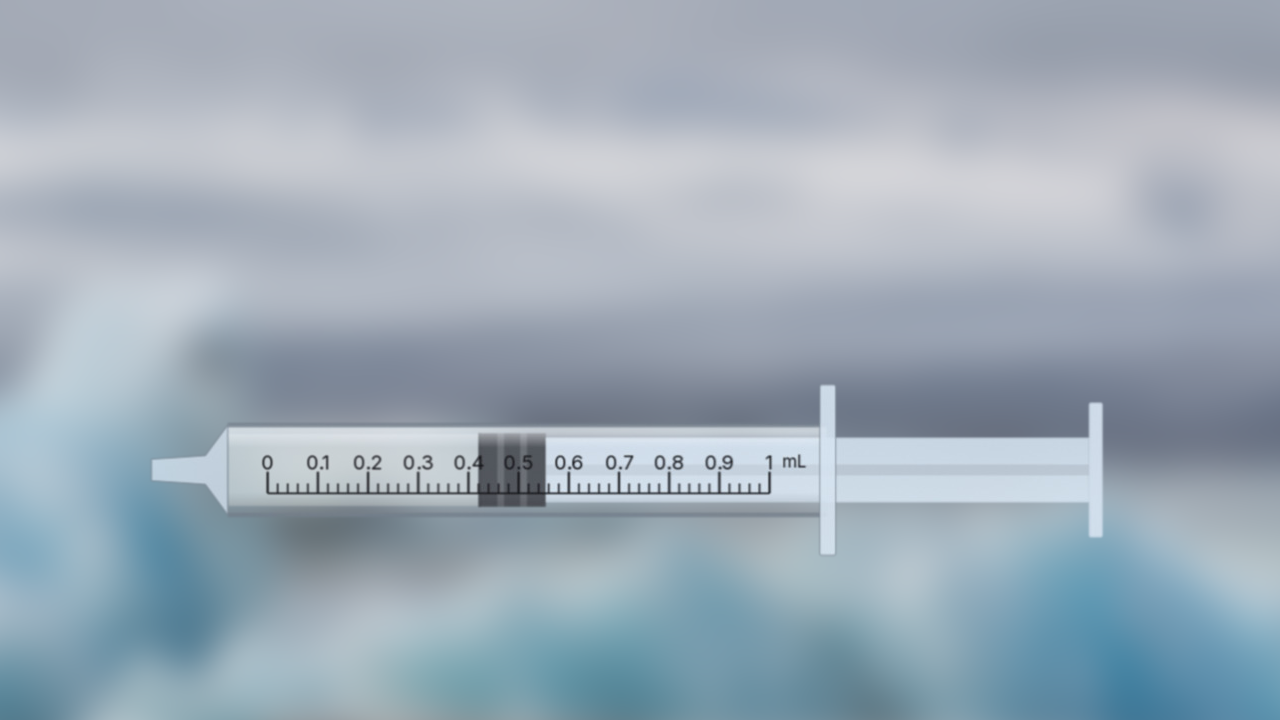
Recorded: 0.42 mL
